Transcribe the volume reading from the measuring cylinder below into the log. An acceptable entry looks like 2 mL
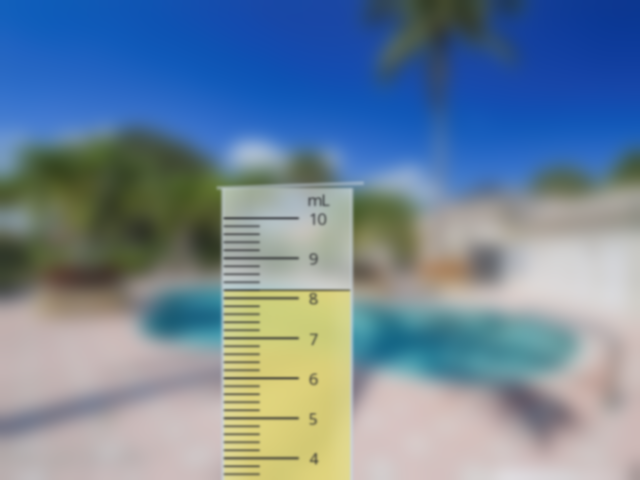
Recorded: 8.2 mL
